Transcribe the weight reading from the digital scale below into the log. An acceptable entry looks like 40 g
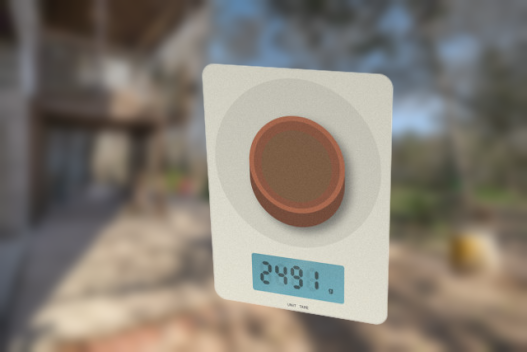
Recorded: 2491 g
